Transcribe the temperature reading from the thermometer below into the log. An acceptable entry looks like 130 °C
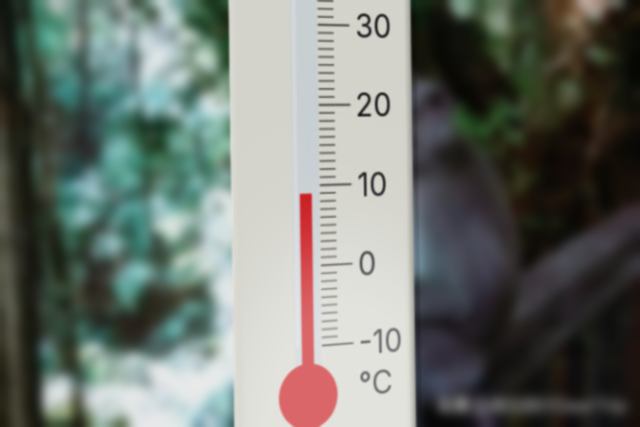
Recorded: 9 °C
